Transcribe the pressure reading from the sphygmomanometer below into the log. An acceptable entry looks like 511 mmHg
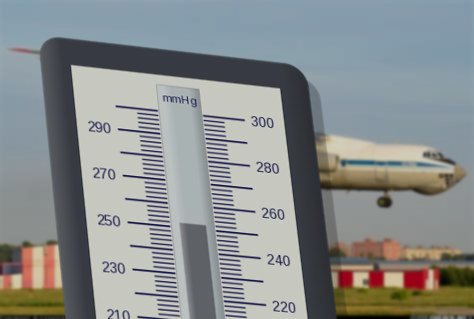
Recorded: 252 mmHg
